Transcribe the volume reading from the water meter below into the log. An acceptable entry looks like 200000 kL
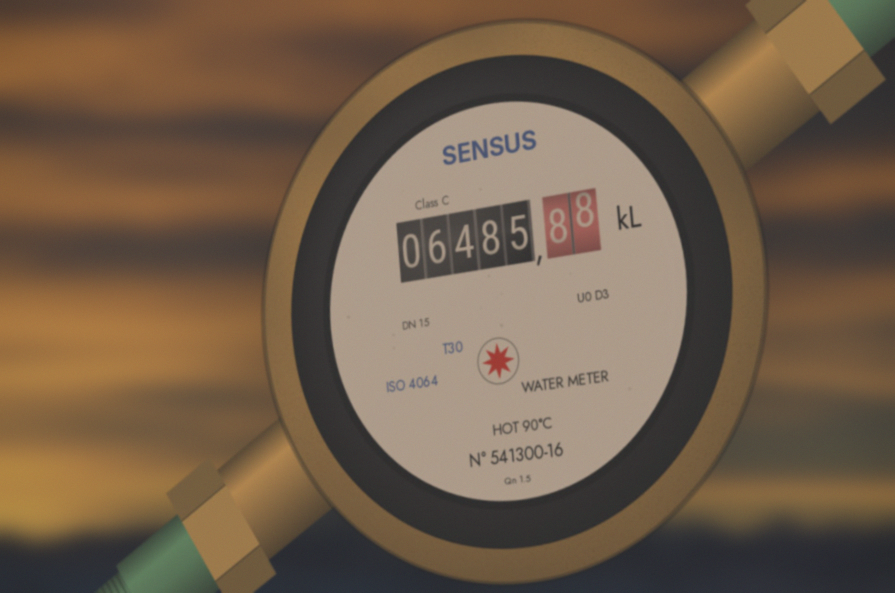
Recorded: 6485.88 kL
